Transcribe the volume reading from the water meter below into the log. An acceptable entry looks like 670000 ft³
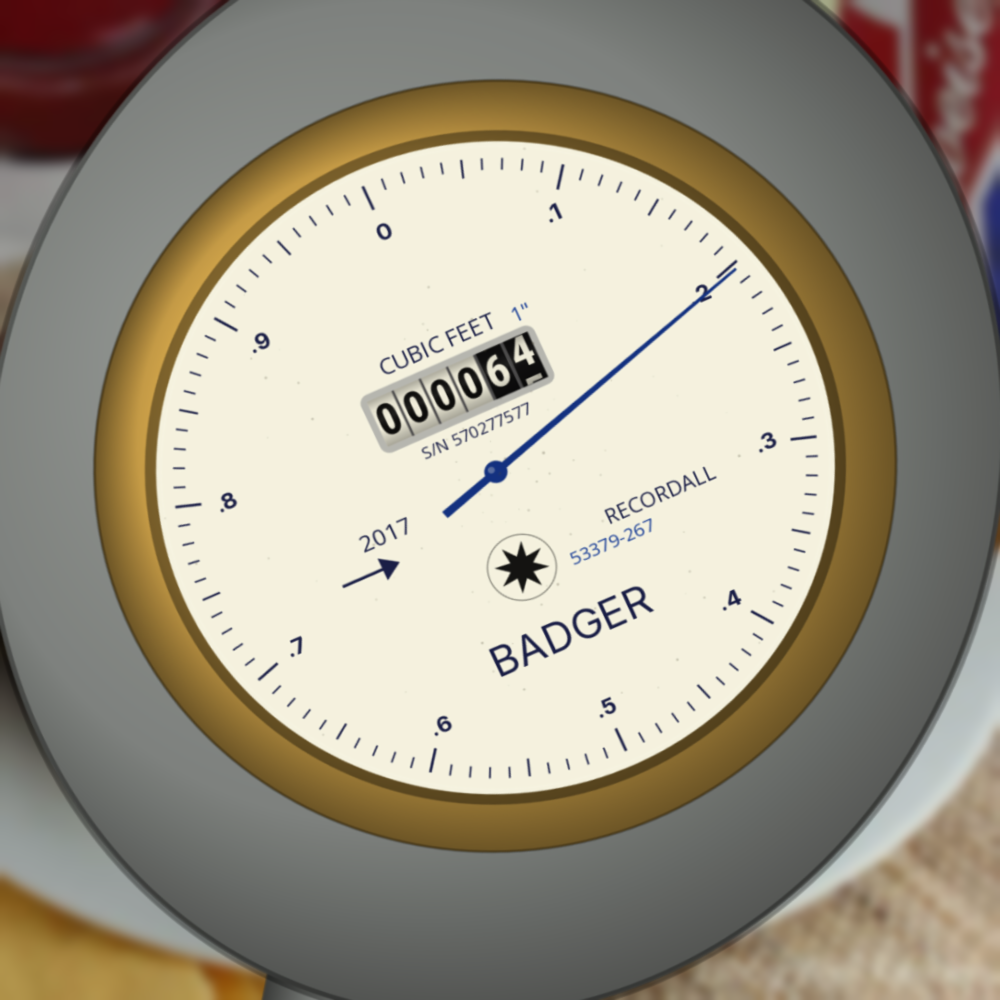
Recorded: 64.20 ft³
